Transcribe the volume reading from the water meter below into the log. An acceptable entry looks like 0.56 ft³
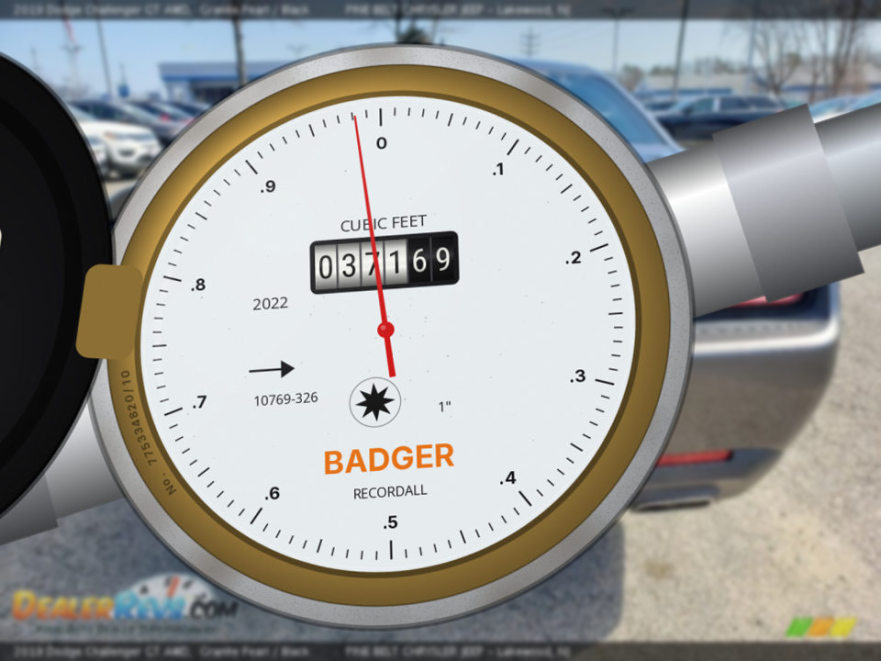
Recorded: 37168.98 ft³
